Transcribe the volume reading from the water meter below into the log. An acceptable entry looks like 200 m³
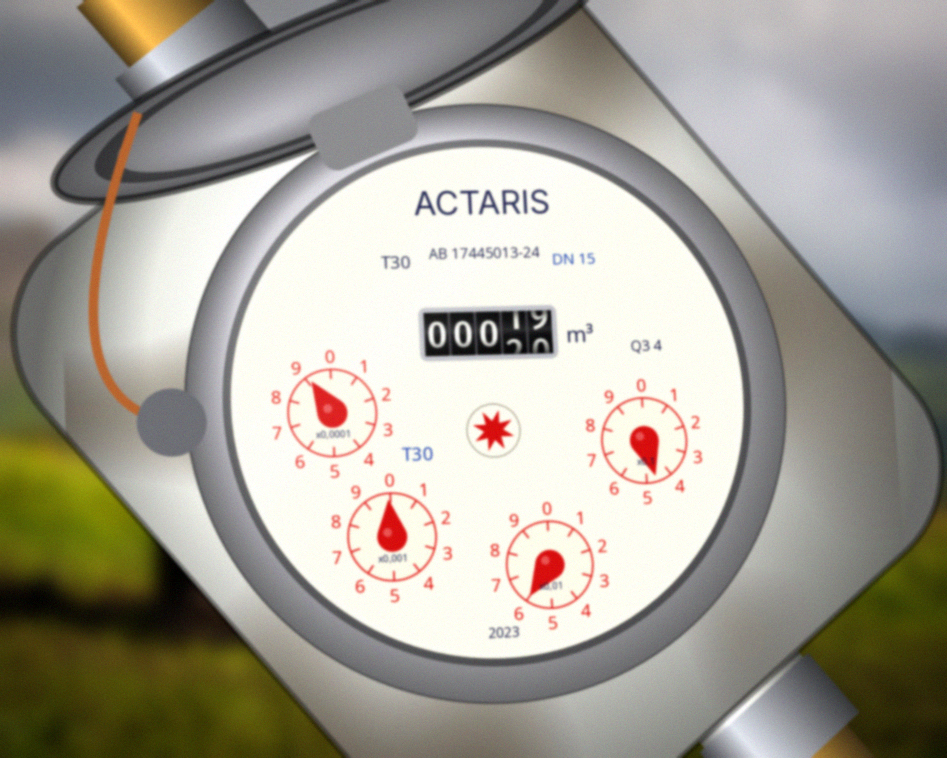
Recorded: 19.4599 m³
